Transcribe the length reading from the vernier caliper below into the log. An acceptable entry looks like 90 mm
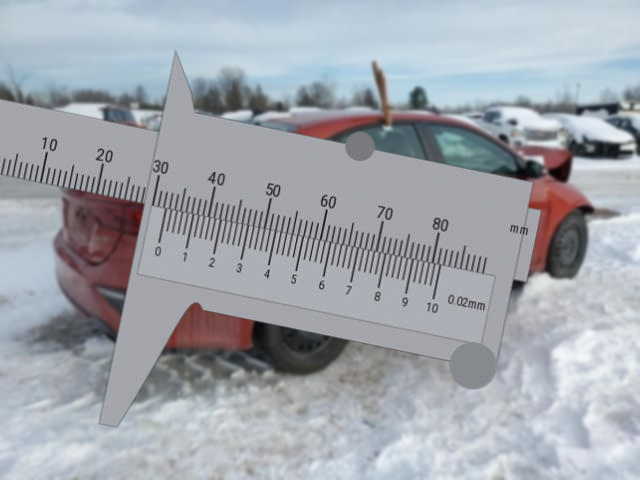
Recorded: 32.4 mm
